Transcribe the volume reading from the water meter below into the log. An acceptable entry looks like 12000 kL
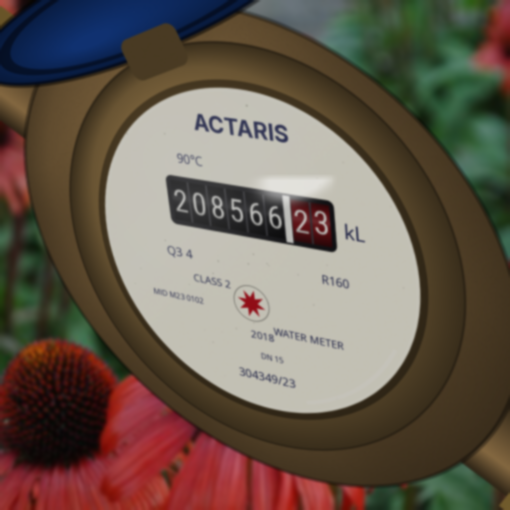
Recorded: 208566.23 kL
